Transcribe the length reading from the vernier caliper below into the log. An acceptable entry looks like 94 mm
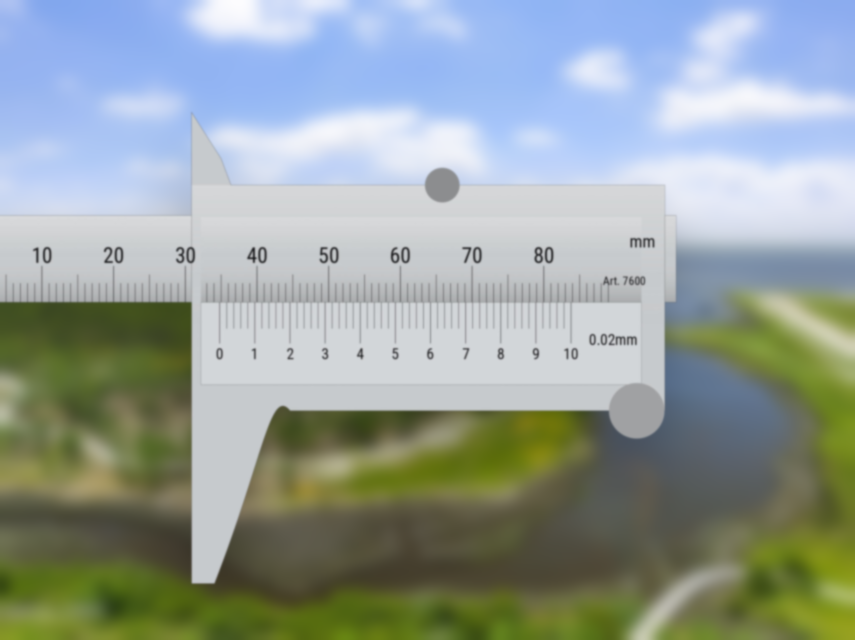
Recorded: 34.8 mm
